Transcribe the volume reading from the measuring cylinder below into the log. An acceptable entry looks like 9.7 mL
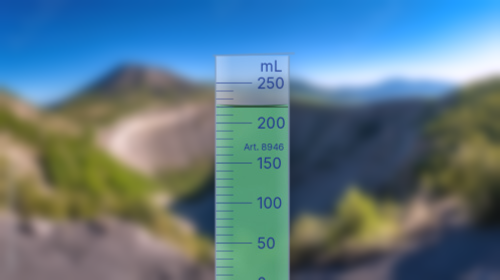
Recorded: 220 mL
